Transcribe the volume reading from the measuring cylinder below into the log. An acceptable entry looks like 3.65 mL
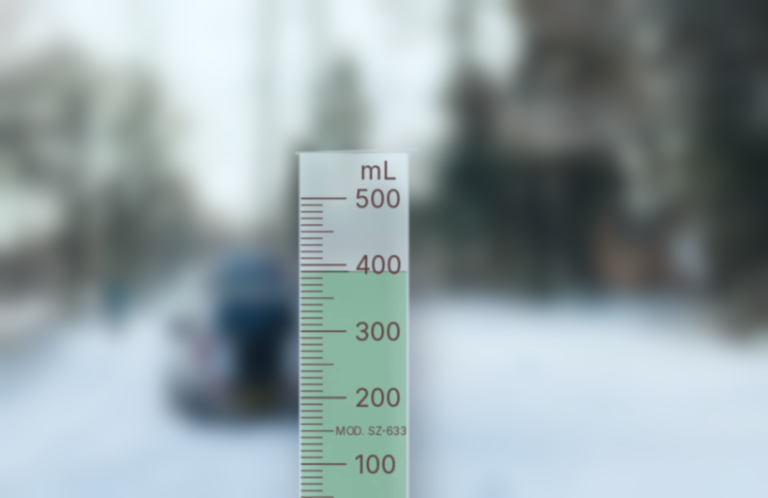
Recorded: 390 mL
